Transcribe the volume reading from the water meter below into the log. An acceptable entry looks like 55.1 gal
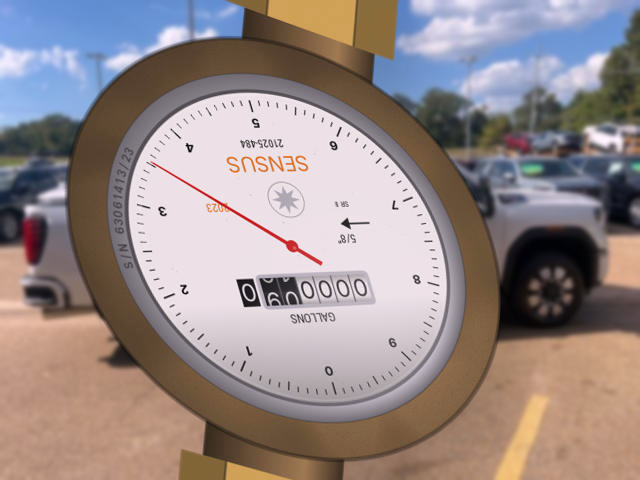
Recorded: 93.5 gal
